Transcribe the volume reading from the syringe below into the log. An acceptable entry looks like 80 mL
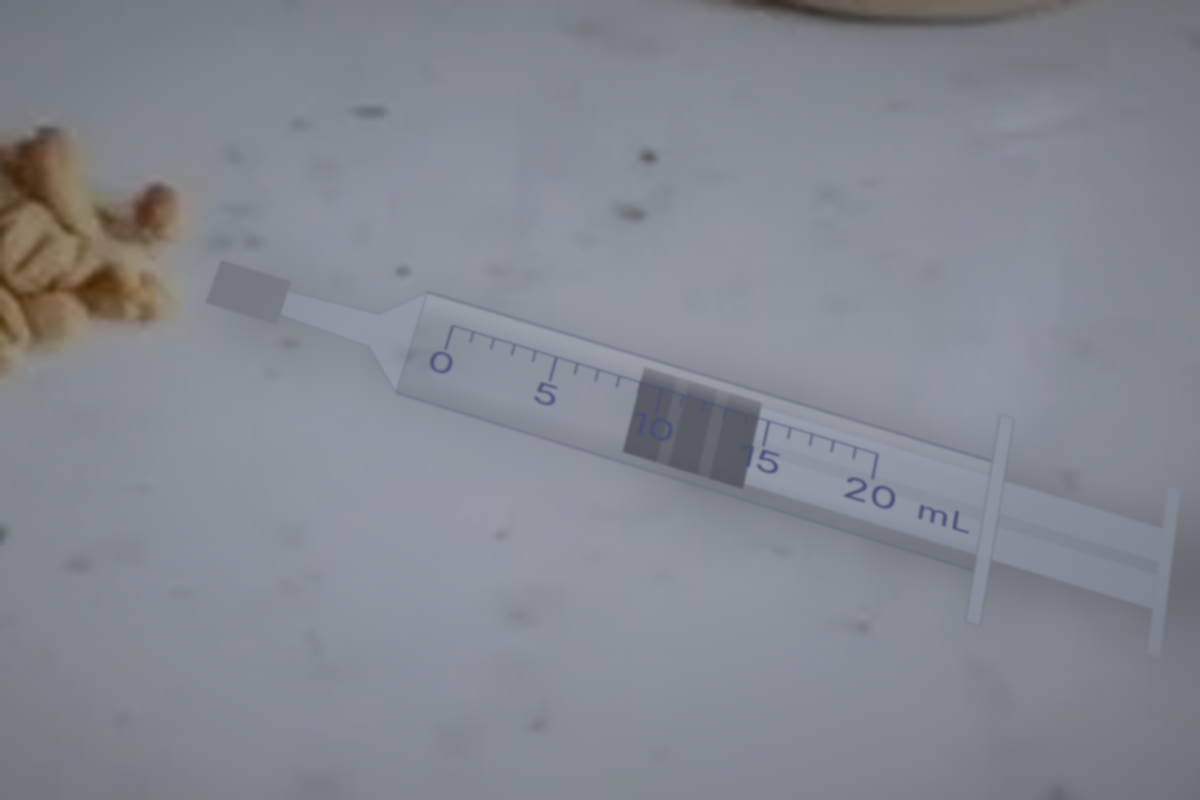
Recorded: 9 mL
